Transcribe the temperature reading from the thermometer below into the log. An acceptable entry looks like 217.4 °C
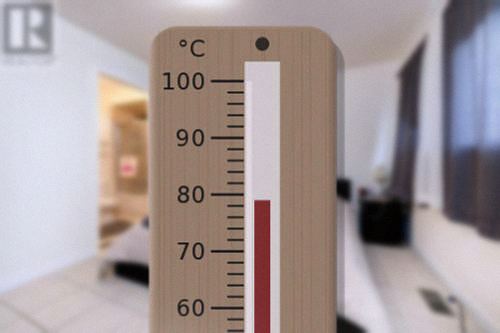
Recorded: 79 °C
